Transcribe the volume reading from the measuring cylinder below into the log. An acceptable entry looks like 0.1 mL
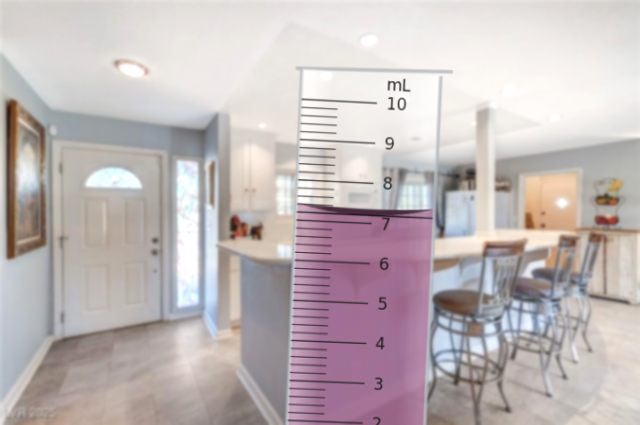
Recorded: 7.2 mL
